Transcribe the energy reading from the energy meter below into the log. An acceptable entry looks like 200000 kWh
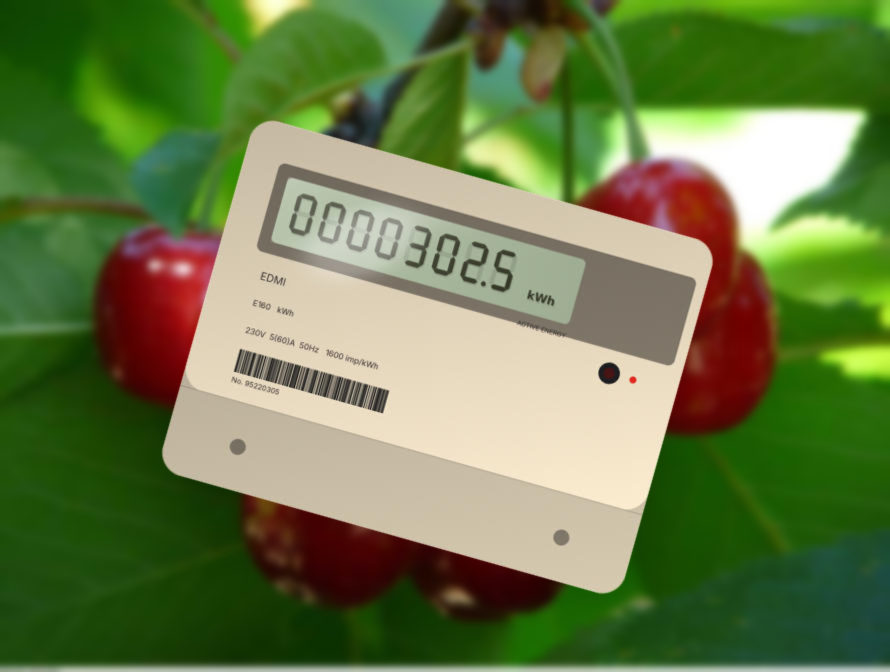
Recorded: 302.5 kWh
